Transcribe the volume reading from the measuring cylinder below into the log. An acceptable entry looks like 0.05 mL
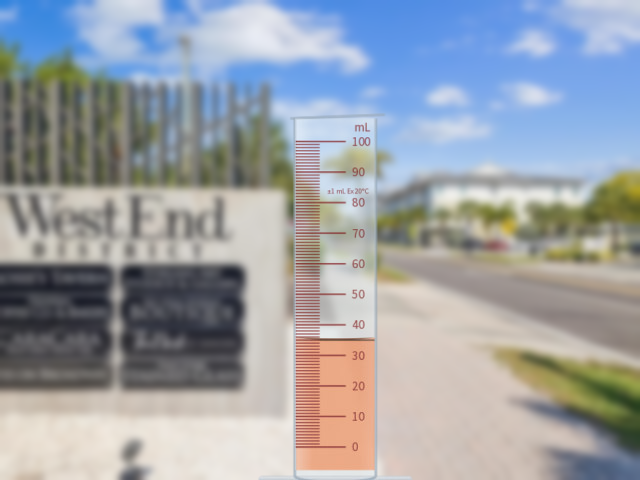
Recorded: 35 mL
